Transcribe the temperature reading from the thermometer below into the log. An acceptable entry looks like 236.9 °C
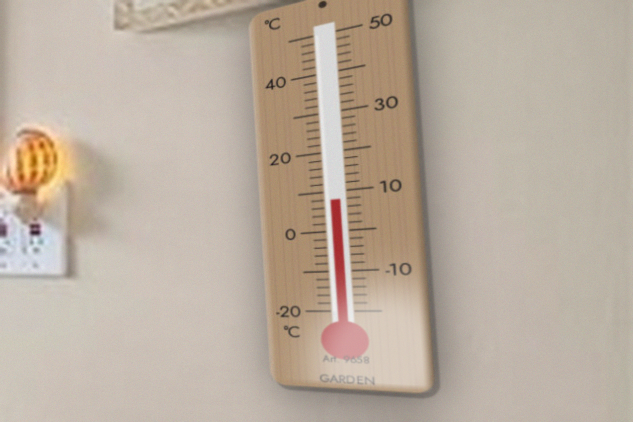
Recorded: 8 °C
